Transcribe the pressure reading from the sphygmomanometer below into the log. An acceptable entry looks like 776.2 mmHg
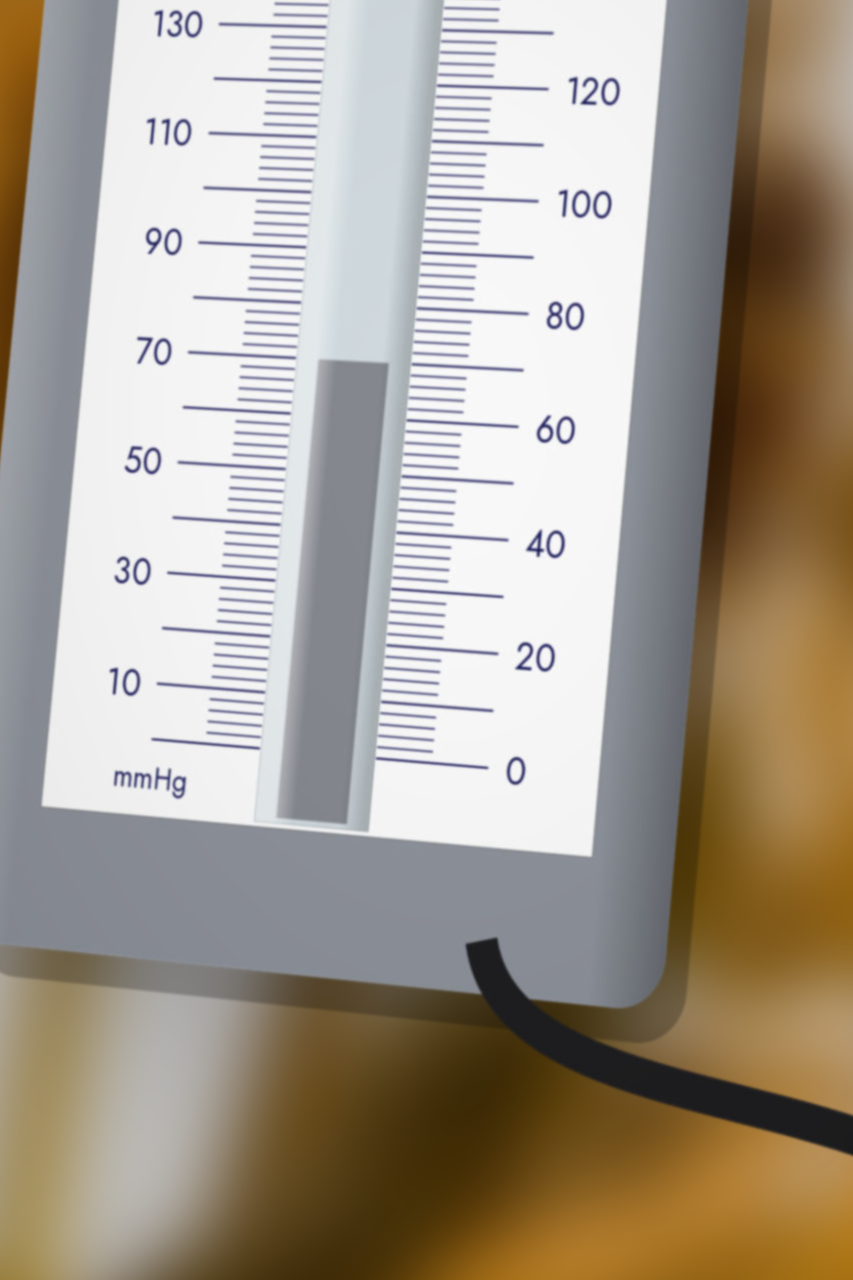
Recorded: 70 mmHg
